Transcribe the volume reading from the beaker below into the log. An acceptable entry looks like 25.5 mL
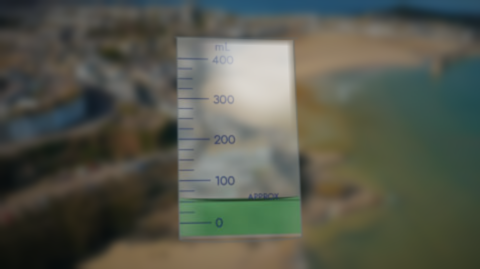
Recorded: 50 mL
